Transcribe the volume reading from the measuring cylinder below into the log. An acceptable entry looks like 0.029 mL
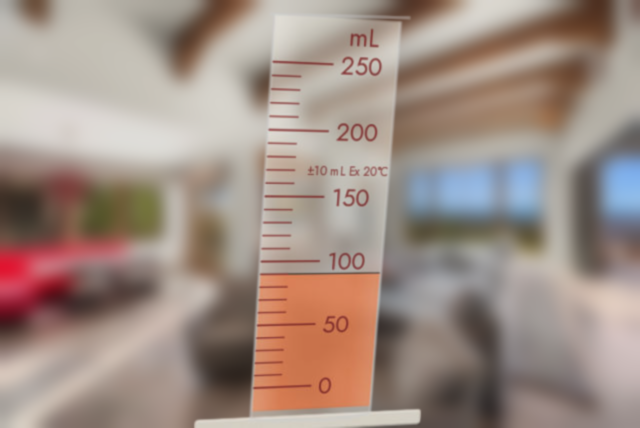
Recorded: 90 mL
